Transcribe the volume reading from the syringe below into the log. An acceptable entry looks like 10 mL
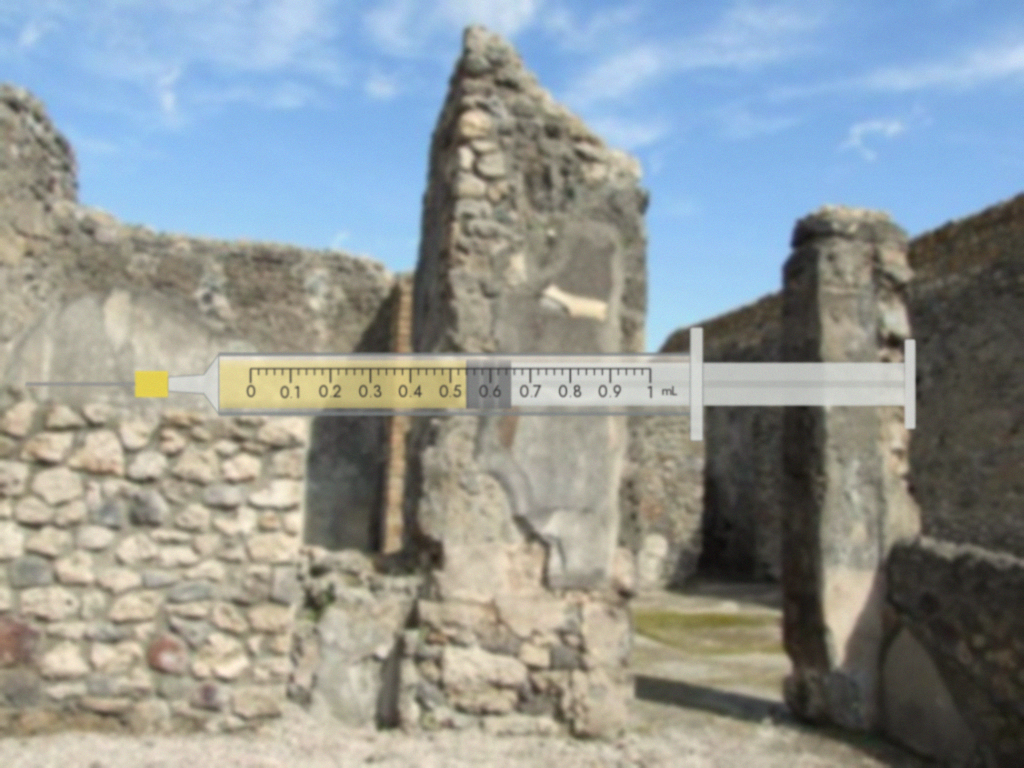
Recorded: 0.54 mL
